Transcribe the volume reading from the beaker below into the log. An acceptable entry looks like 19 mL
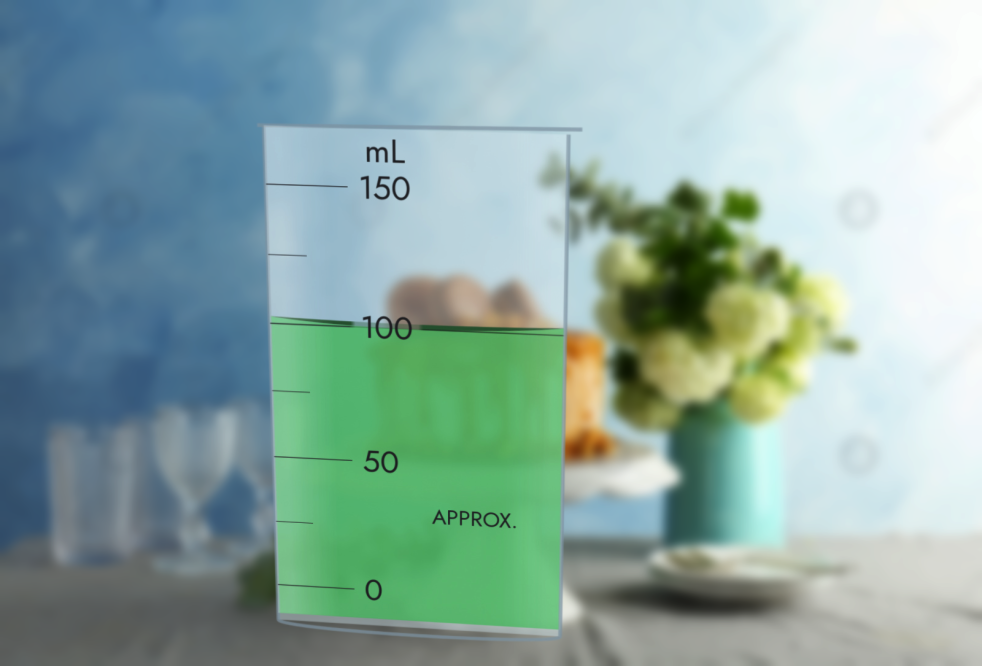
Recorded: 100 mL
